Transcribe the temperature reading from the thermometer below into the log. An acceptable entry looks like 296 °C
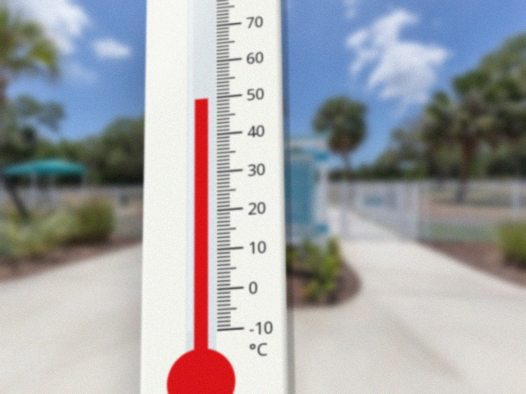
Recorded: 50 °C
